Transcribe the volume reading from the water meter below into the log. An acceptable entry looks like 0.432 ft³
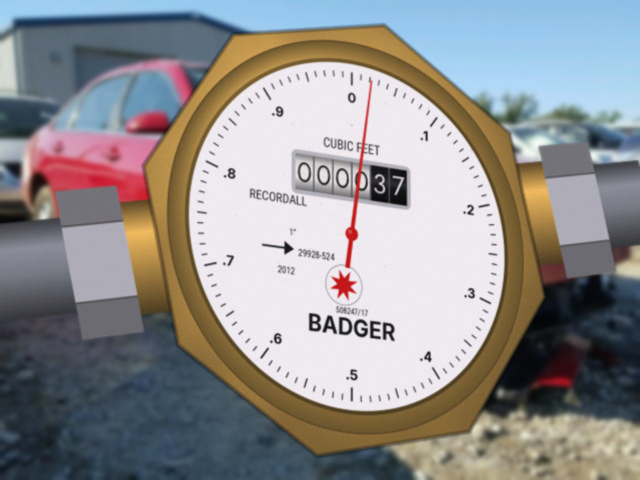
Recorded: 37.02 ft³
